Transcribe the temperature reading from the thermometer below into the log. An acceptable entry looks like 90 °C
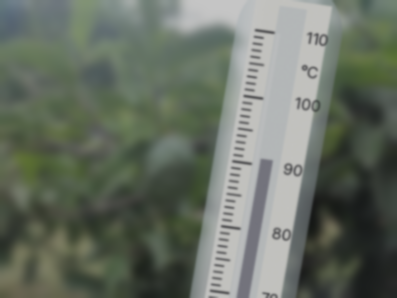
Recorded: 91 °C
